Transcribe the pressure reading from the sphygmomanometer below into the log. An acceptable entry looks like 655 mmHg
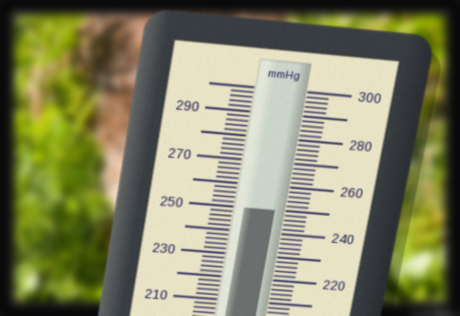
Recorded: 250 mmHg
